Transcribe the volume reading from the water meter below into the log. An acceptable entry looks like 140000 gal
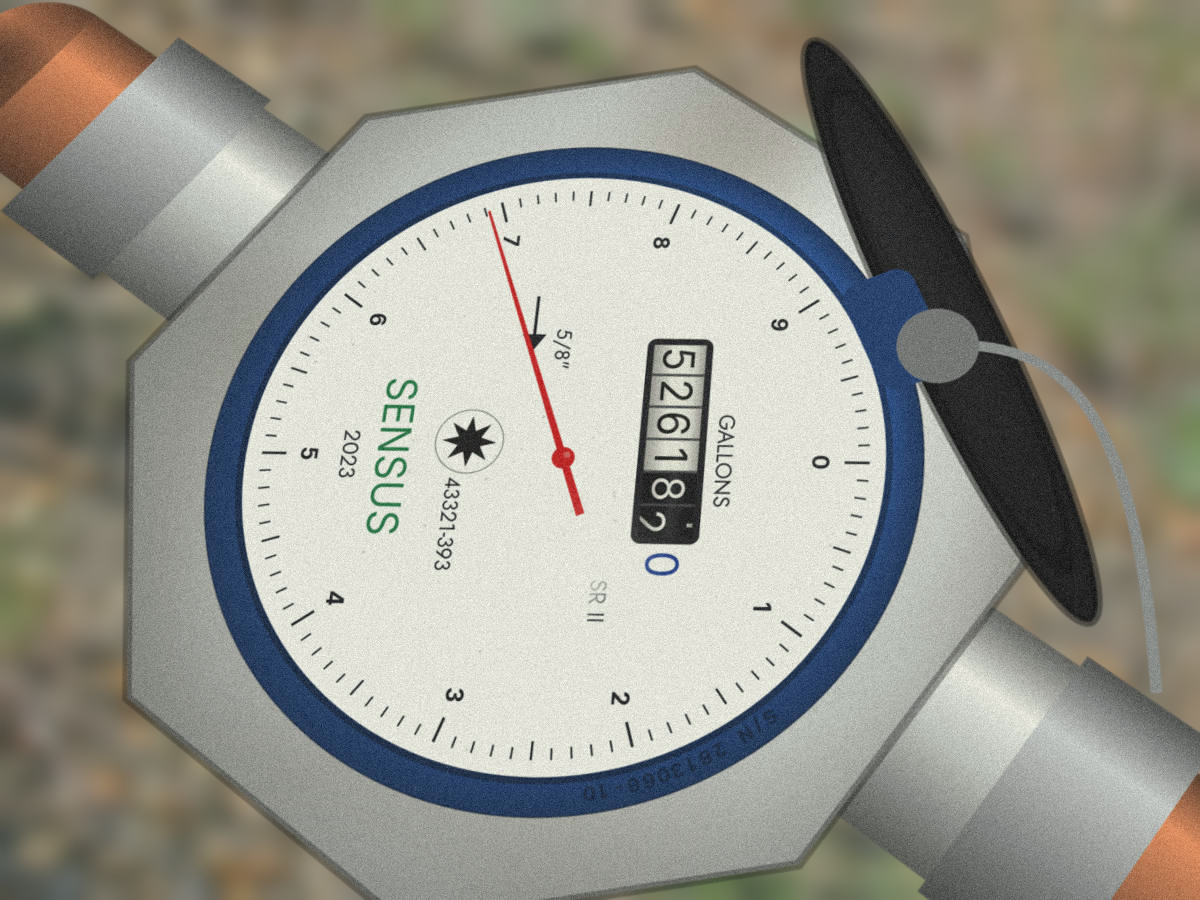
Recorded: 5261816.9 gal
